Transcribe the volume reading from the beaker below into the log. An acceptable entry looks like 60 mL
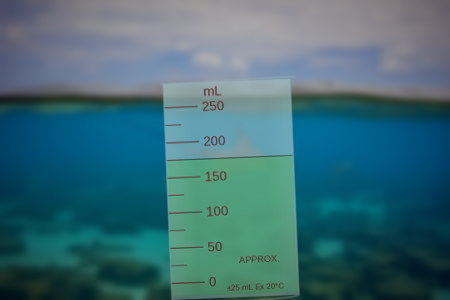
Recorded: 175 mL
